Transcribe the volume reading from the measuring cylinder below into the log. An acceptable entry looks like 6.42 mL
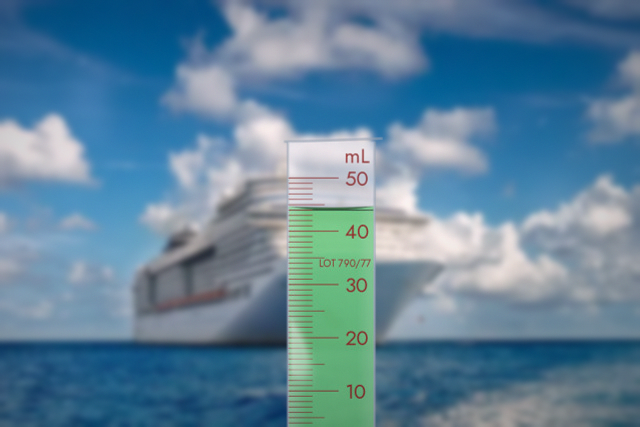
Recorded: 44 mL
